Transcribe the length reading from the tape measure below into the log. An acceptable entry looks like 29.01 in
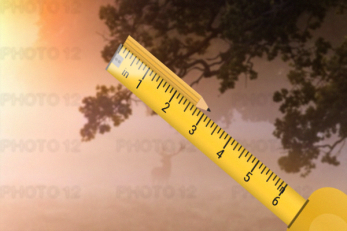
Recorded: 3.125 in
